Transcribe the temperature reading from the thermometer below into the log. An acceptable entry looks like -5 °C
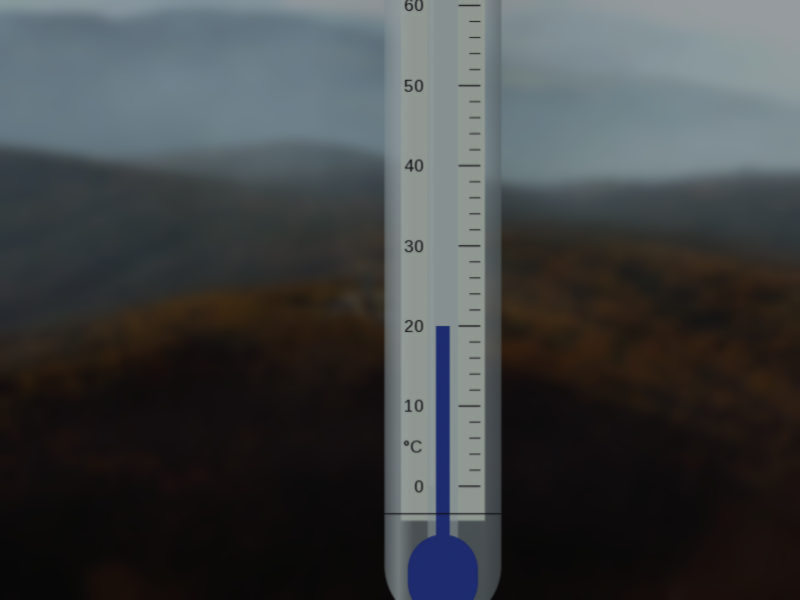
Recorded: 20 °C
